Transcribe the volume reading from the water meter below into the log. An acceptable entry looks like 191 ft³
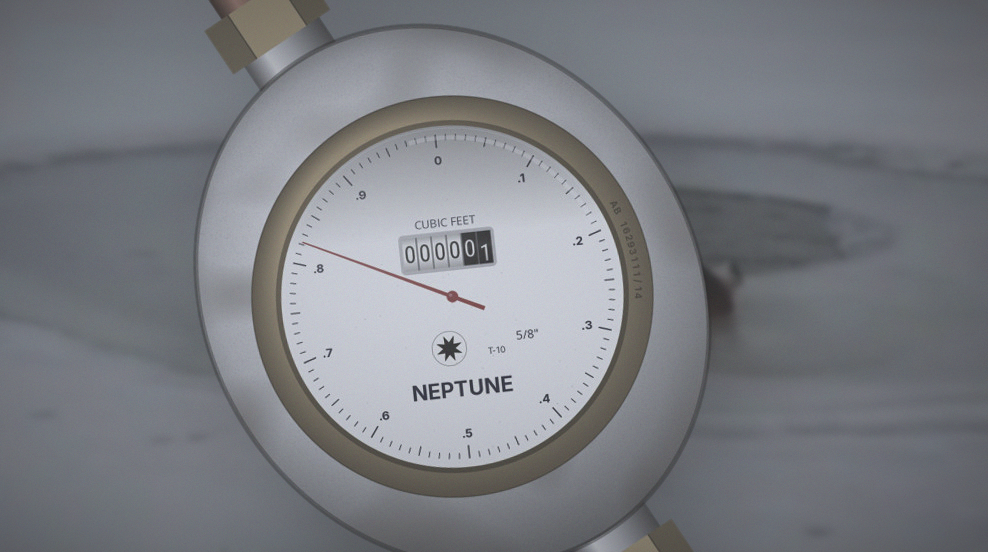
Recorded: 0.82 ft³
